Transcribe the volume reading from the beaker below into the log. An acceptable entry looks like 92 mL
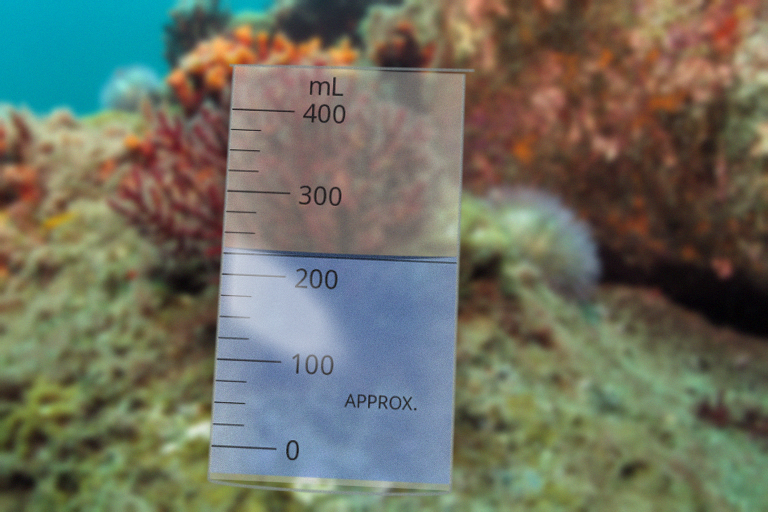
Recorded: 225 mL
